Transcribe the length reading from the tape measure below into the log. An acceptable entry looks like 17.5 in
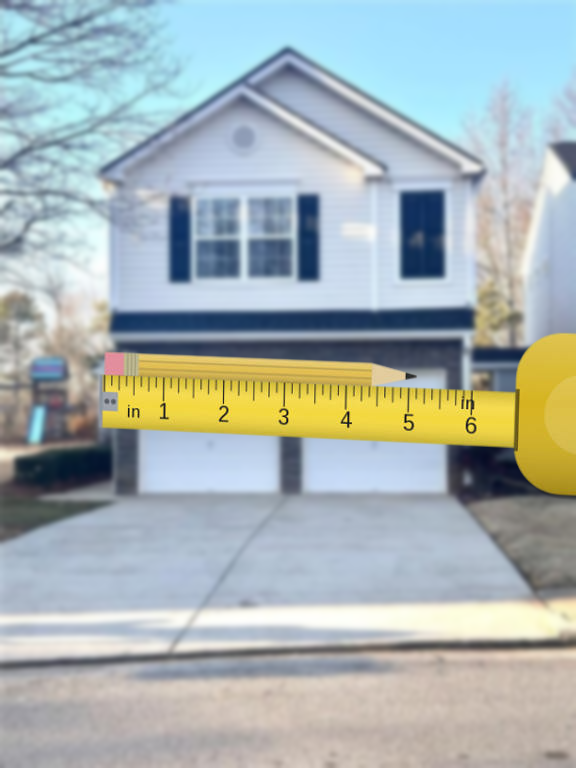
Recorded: 5.125 in
